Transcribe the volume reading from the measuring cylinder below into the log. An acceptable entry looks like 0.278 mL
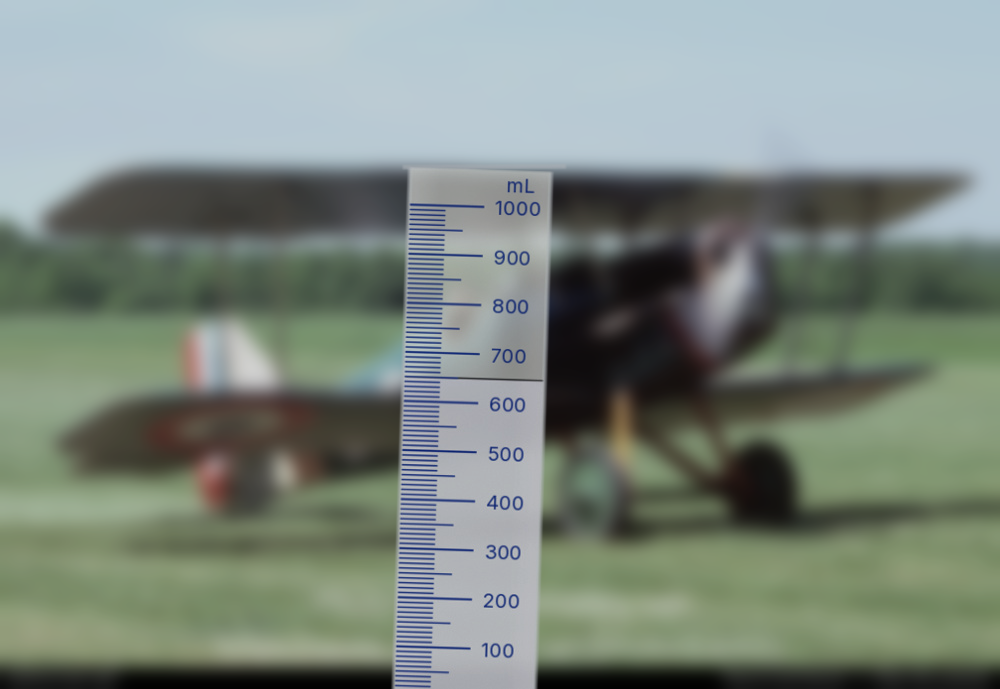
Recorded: 650 mL
